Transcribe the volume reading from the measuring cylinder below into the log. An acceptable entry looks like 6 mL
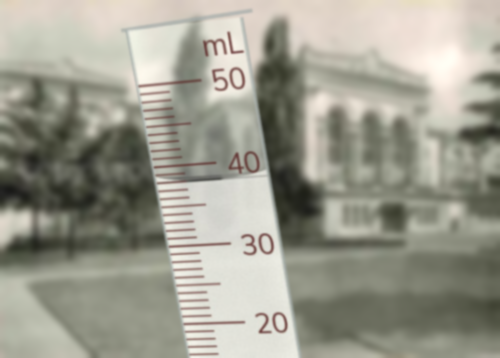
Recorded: 38 mL
